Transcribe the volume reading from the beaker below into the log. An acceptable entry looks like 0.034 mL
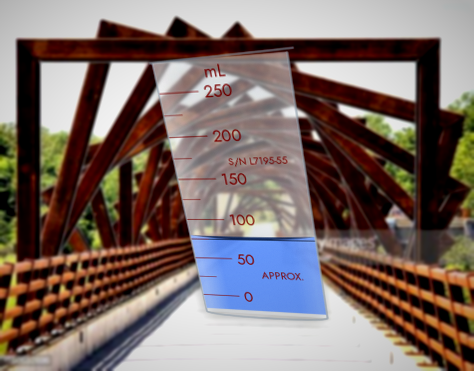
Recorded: 75 mL
